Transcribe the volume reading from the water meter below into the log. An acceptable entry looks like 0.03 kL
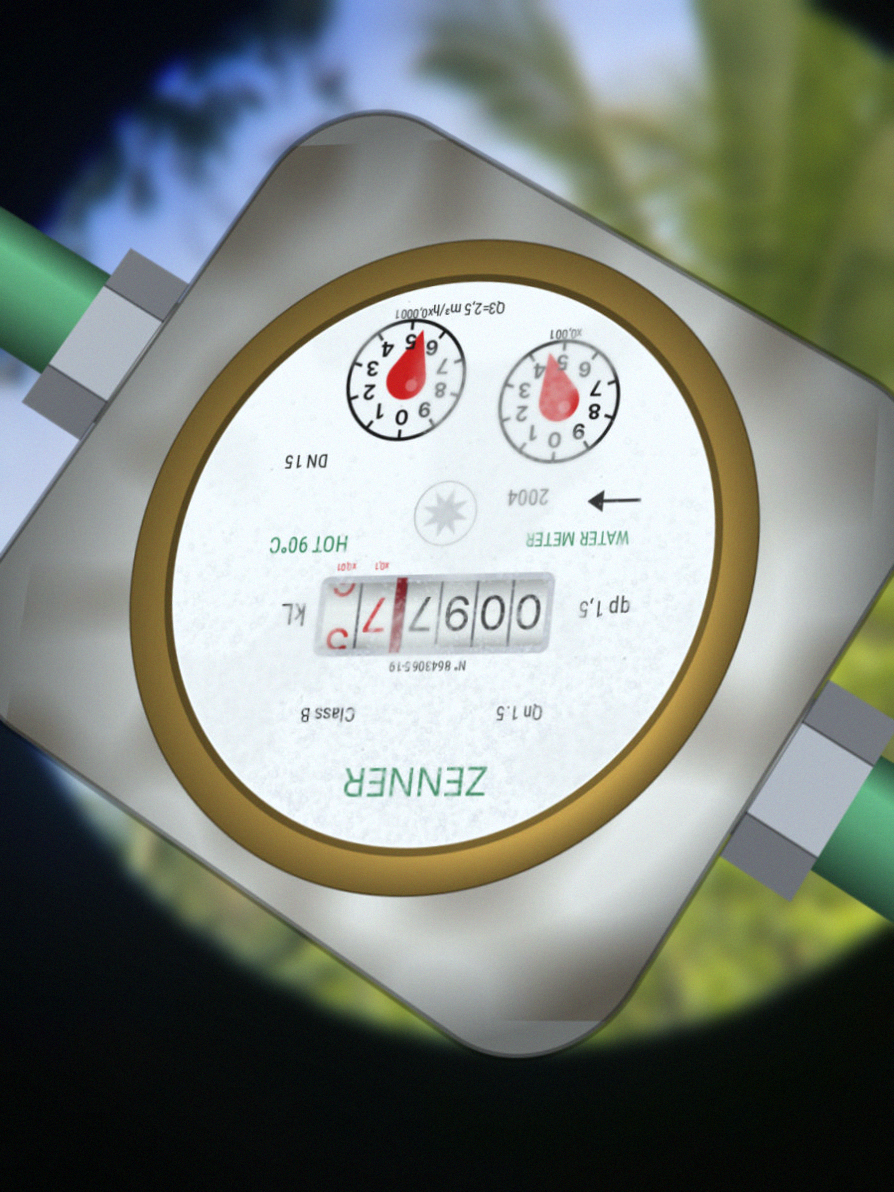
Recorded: 97.7545 kL
